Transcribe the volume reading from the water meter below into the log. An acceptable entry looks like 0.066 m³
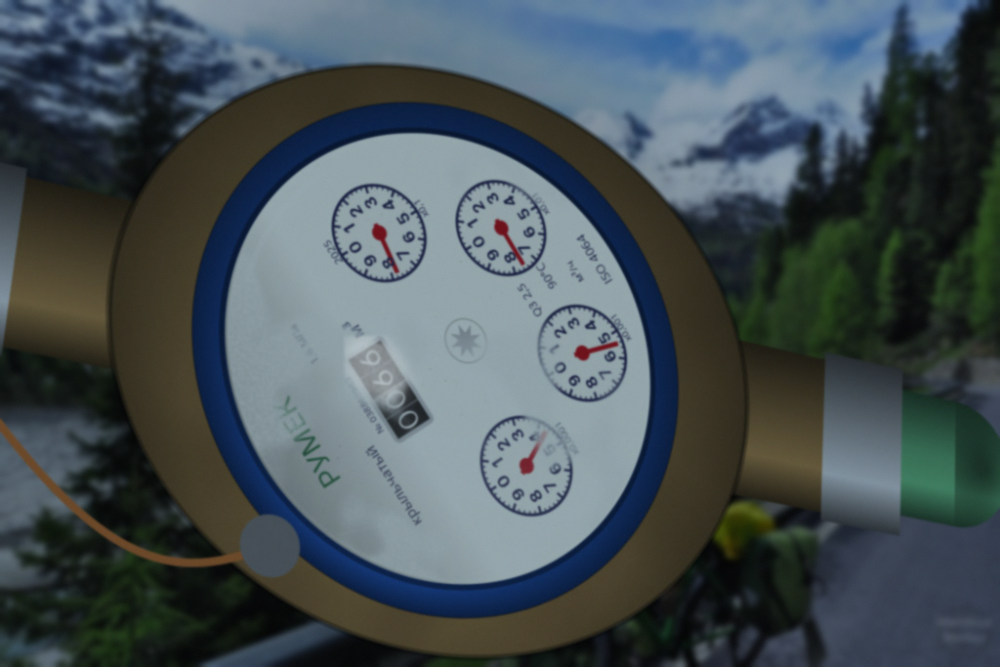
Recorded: 66.7754 m³
